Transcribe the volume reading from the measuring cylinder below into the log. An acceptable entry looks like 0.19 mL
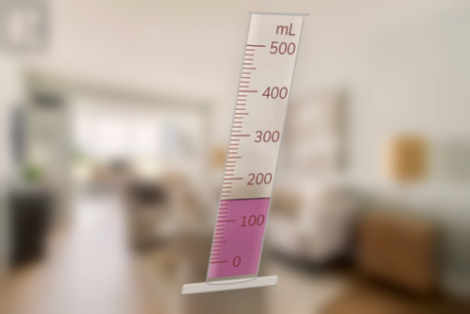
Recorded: 150 mL
